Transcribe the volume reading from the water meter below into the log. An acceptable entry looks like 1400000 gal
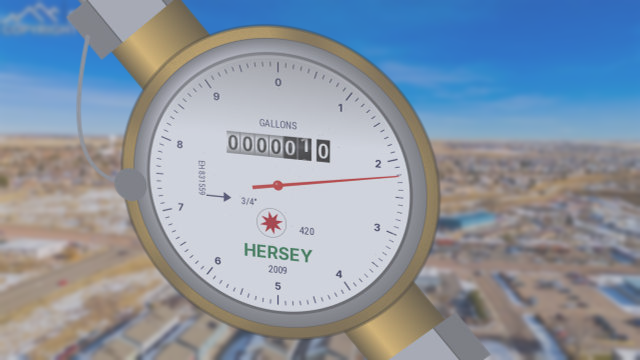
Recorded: 12.2 gal
